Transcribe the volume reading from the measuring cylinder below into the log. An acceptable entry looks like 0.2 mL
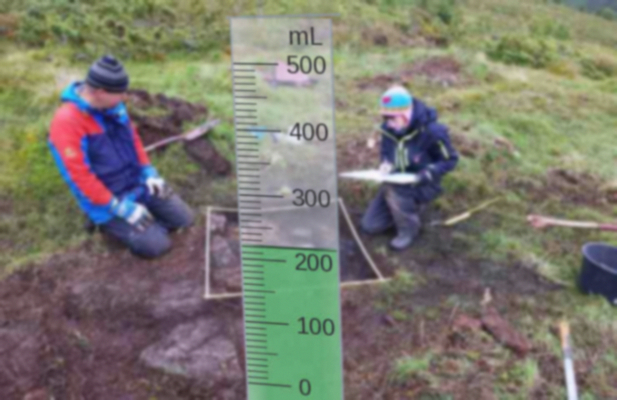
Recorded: 220 mL
